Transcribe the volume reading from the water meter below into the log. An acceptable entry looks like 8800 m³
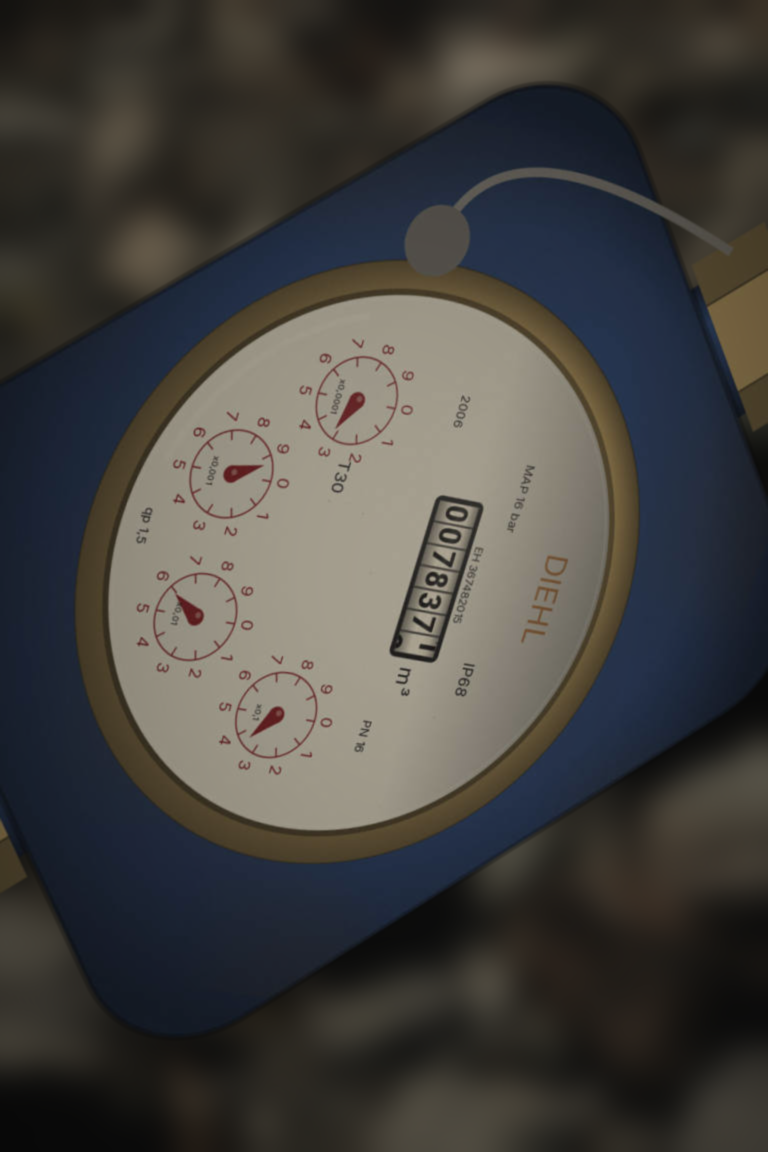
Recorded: 78371.3593 m³
